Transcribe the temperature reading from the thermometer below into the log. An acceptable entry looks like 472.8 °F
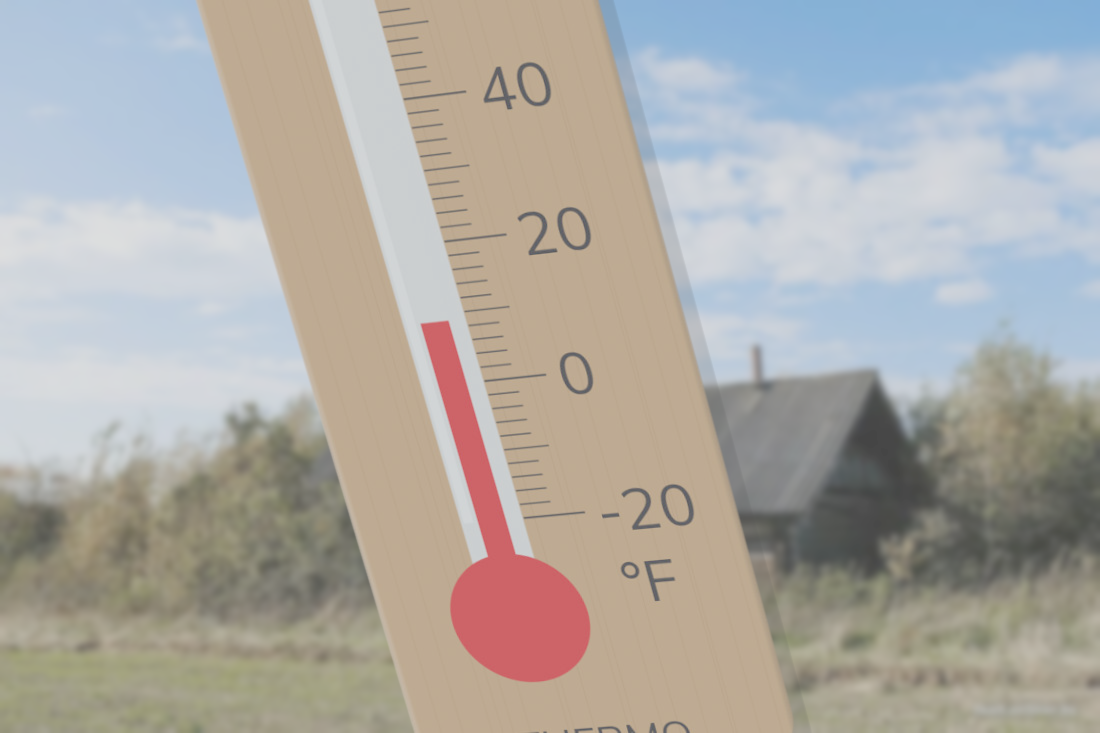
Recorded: 9 °F
